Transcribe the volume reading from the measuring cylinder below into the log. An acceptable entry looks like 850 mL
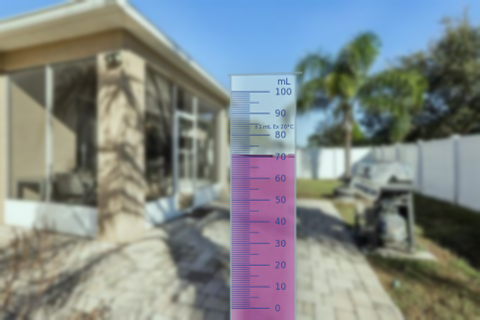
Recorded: 70 mL
